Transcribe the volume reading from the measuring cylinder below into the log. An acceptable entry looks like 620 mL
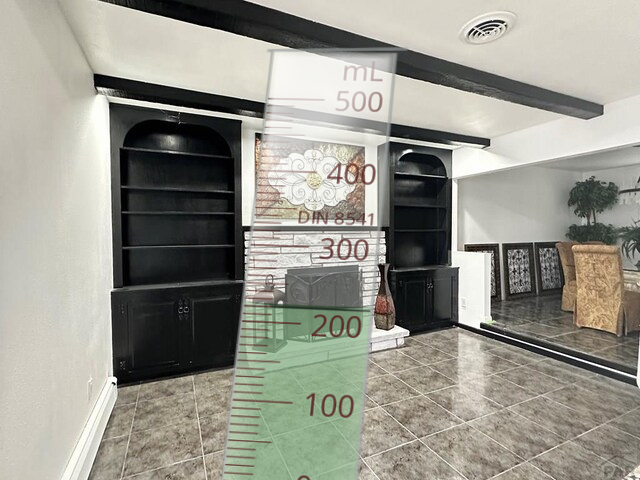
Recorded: 220 mL
